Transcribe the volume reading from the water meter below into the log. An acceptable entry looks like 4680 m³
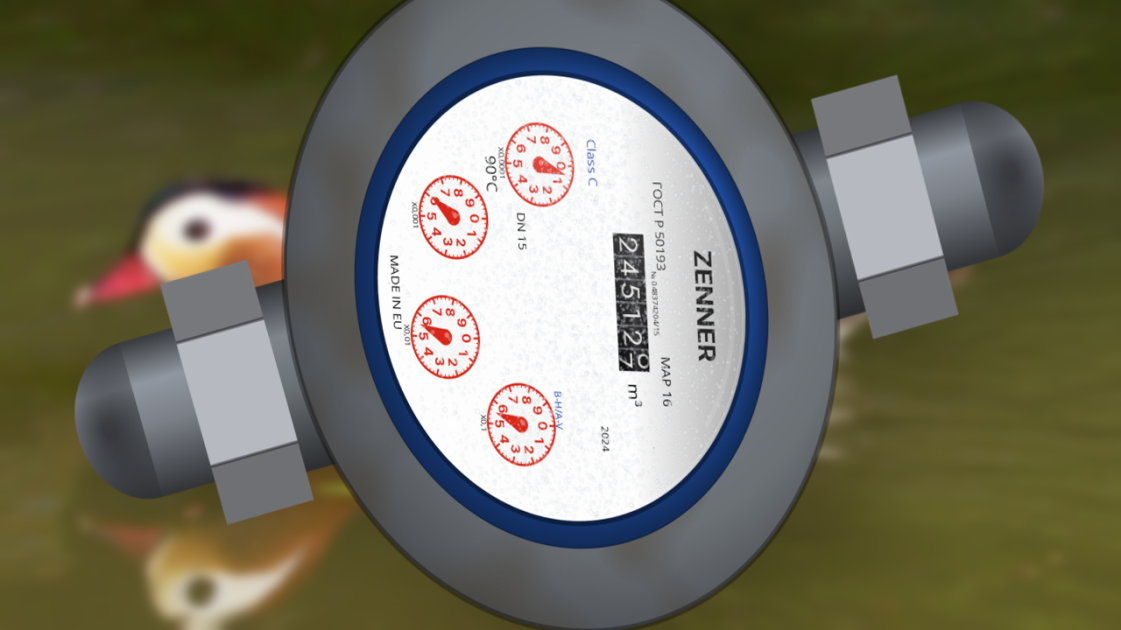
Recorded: 245126.5560 m³
